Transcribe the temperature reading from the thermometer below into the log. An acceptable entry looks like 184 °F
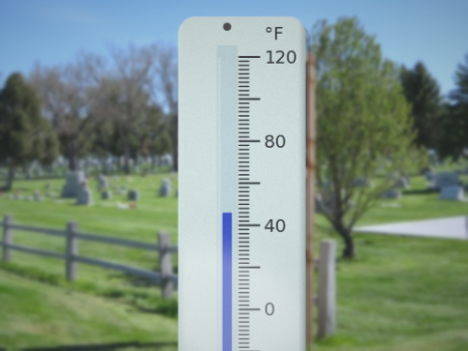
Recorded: 46 °F
